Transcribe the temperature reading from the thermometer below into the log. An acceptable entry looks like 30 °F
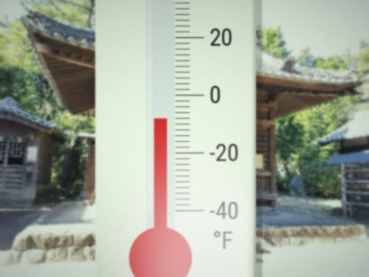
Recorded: -8 °F
